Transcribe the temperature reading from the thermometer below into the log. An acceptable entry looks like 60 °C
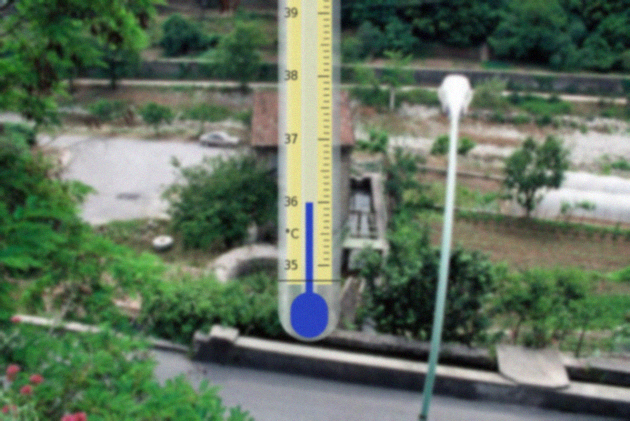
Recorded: 36 °C
